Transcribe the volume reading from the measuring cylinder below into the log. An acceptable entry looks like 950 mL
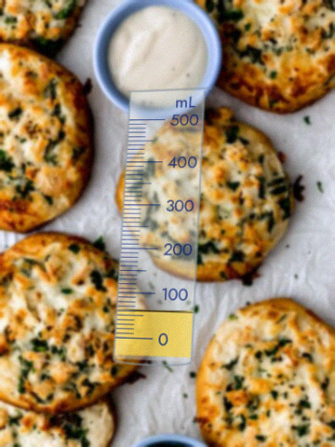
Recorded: 60 mL
